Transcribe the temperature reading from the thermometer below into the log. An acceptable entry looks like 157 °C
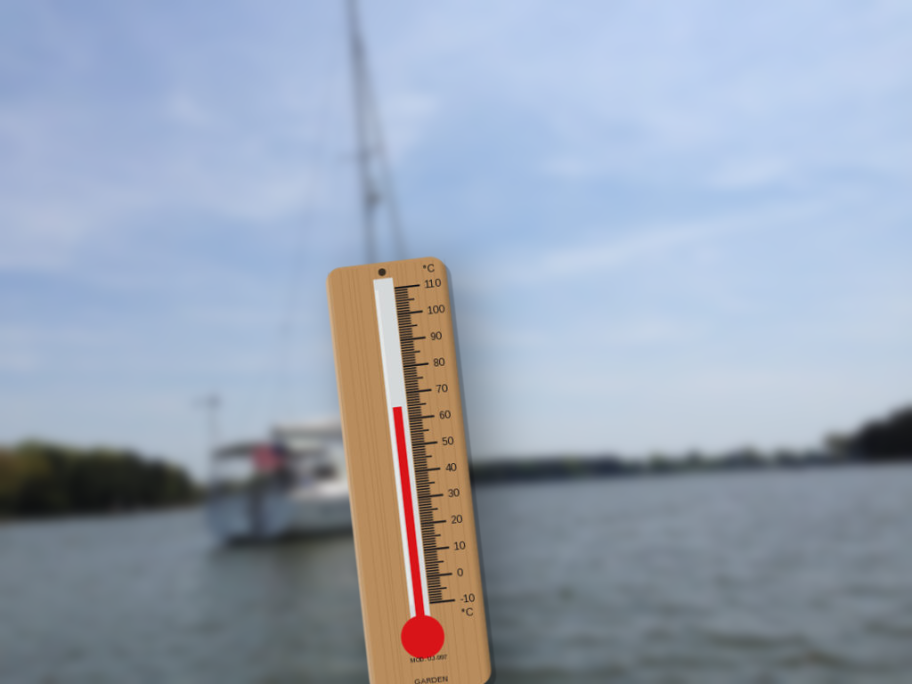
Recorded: 65 °C
